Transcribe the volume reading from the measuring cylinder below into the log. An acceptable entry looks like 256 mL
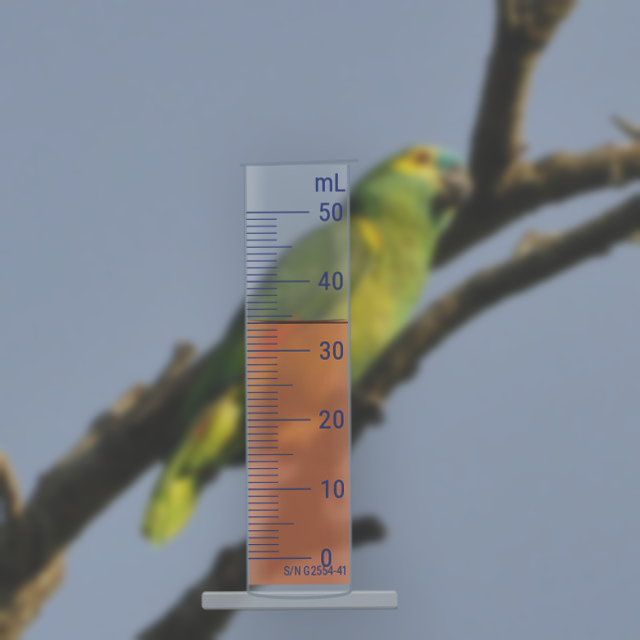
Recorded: 34 mL
